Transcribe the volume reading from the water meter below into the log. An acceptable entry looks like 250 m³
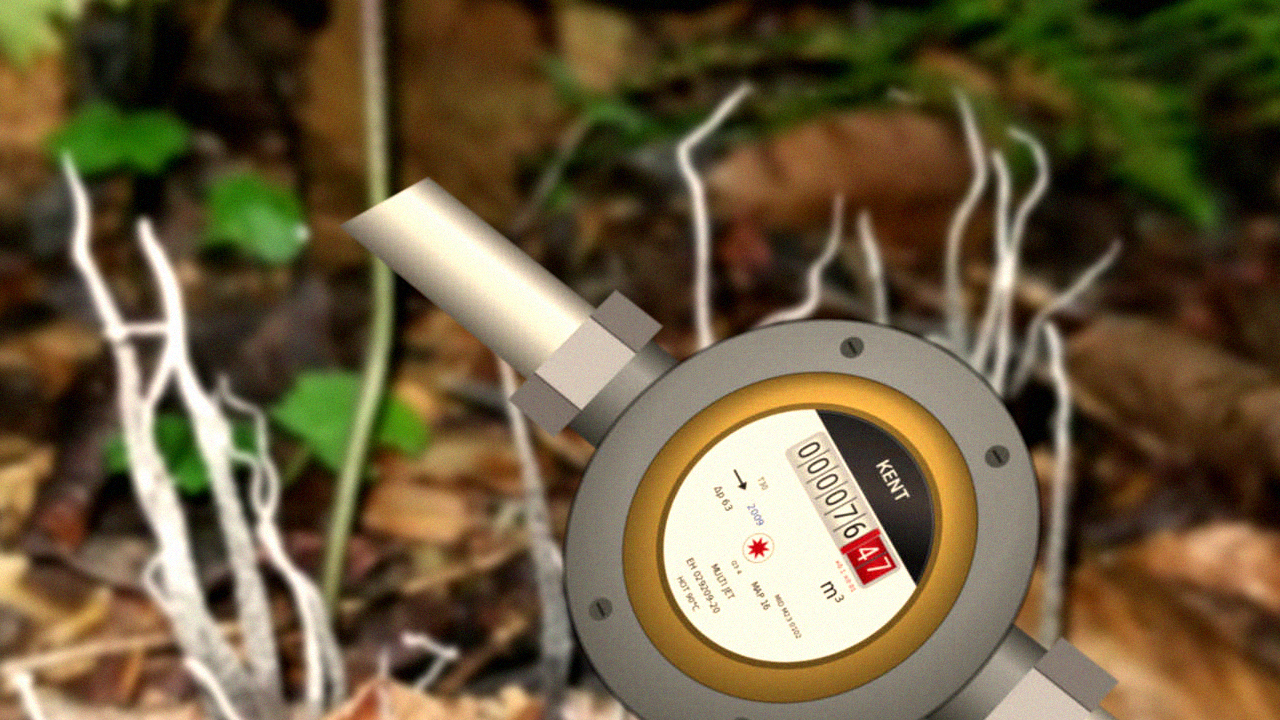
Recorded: 76.47 m³
